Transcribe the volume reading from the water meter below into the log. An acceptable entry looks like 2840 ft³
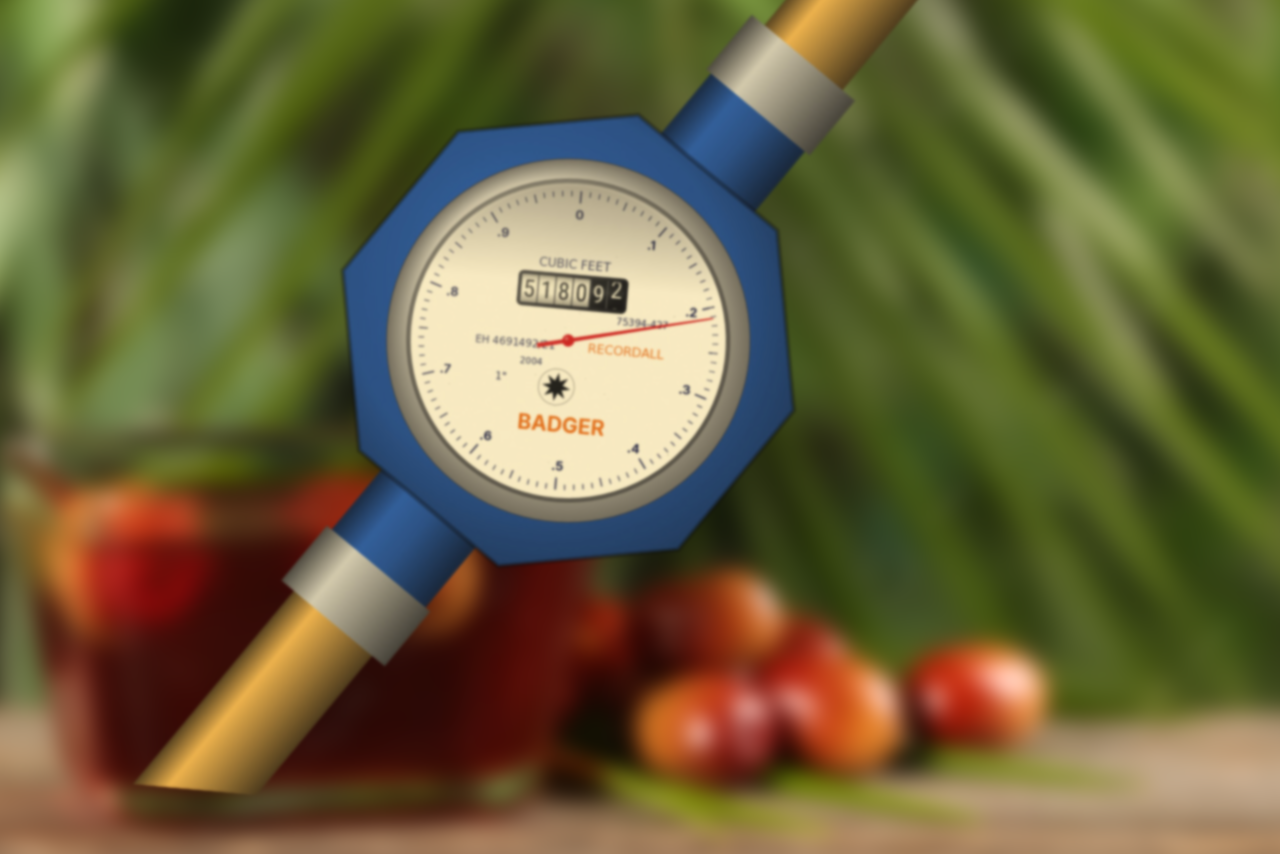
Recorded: 518092.21 ft³
